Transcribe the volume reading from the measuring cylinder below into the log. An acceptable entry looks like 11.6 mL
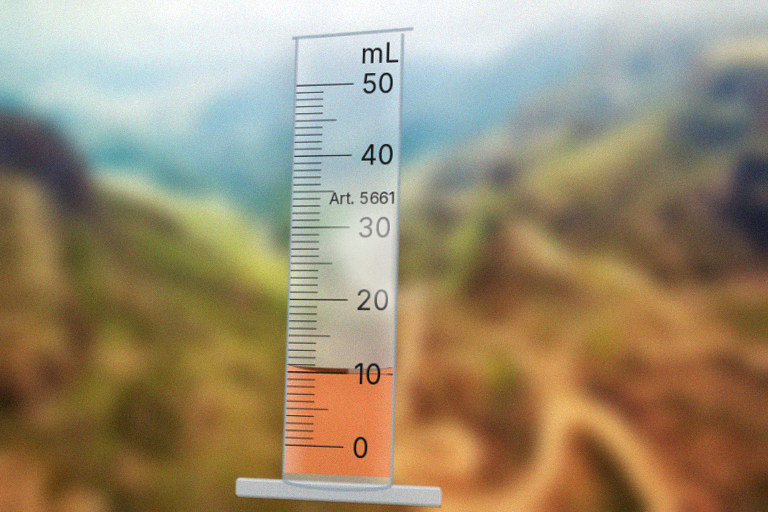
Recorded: 10 mL
